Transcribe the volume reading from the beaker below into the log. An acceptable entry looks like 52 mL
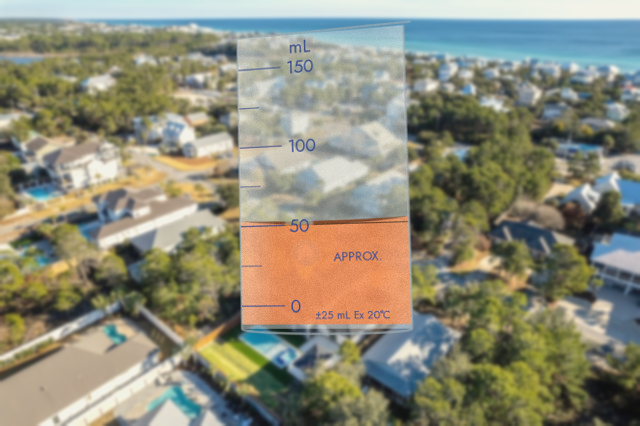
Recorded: 50 mL
